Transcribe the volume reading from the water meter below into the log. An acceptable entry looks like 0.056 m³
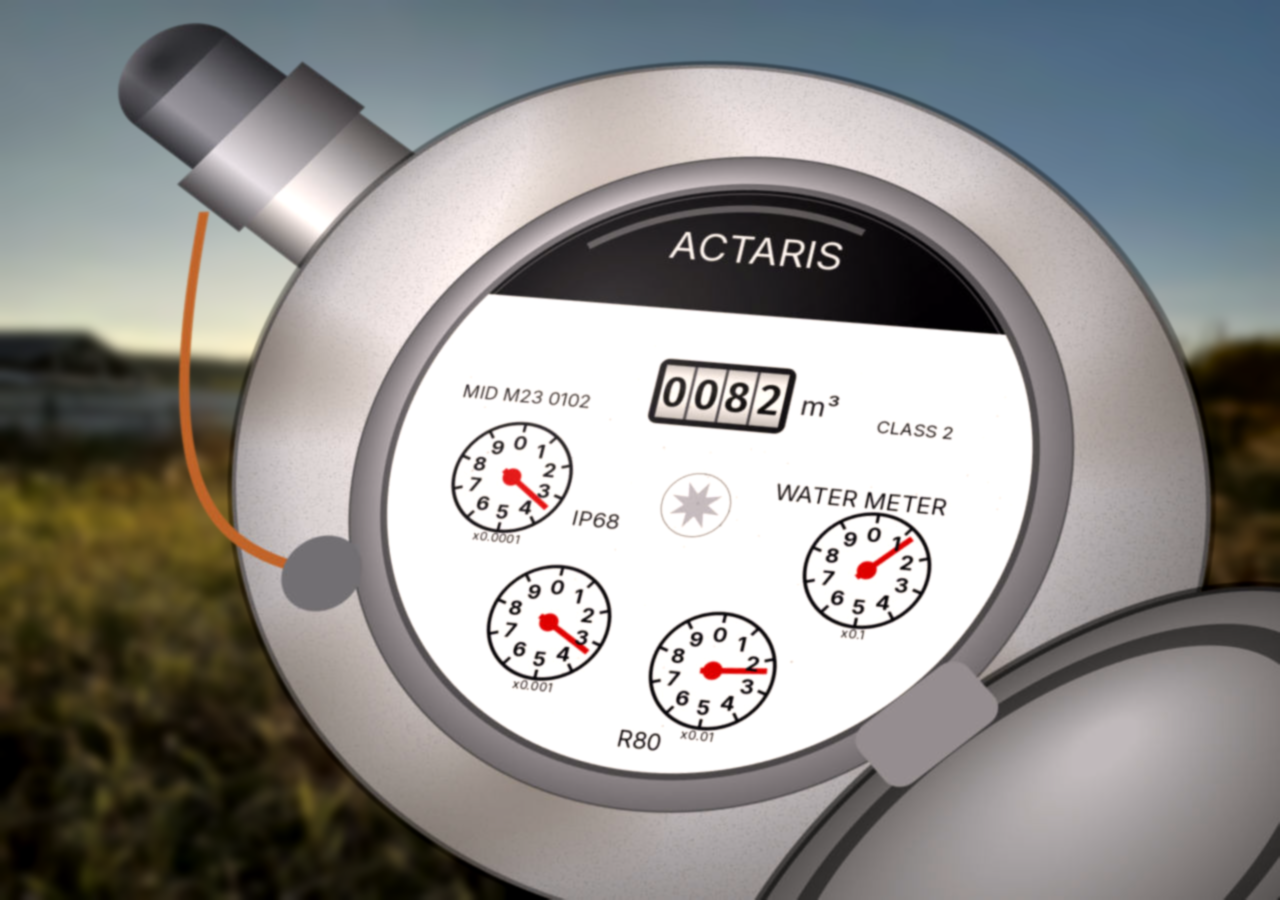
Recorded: 82.1233 m³
